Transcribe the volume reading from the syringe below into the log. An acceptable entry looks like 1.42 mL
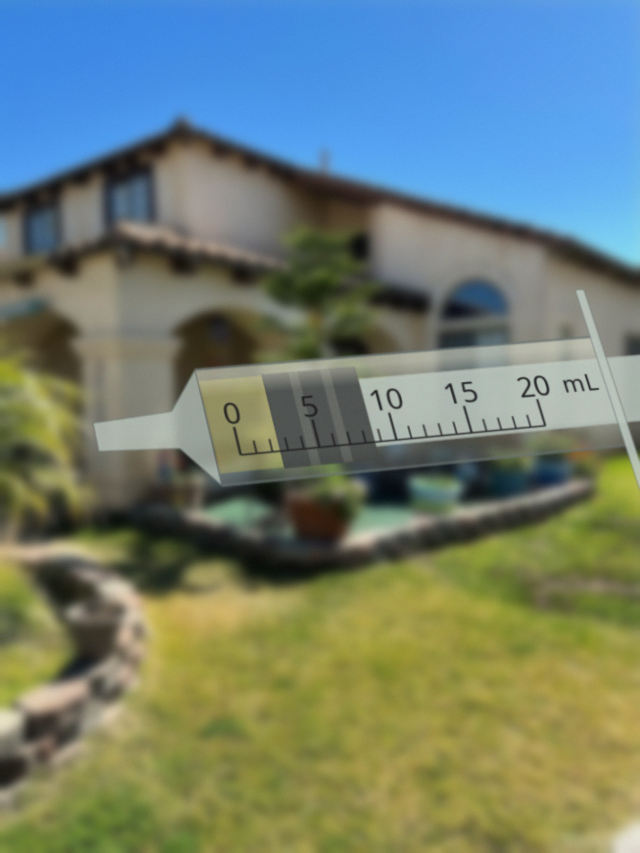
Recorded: 2.5 mL
